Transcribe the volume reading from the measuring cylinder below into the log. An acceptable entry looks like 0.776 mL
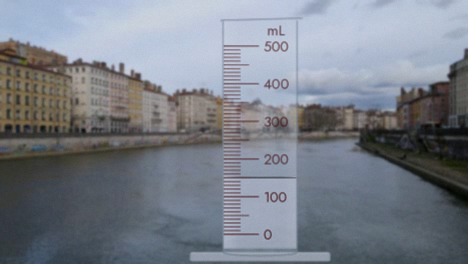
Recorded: 150 mL
